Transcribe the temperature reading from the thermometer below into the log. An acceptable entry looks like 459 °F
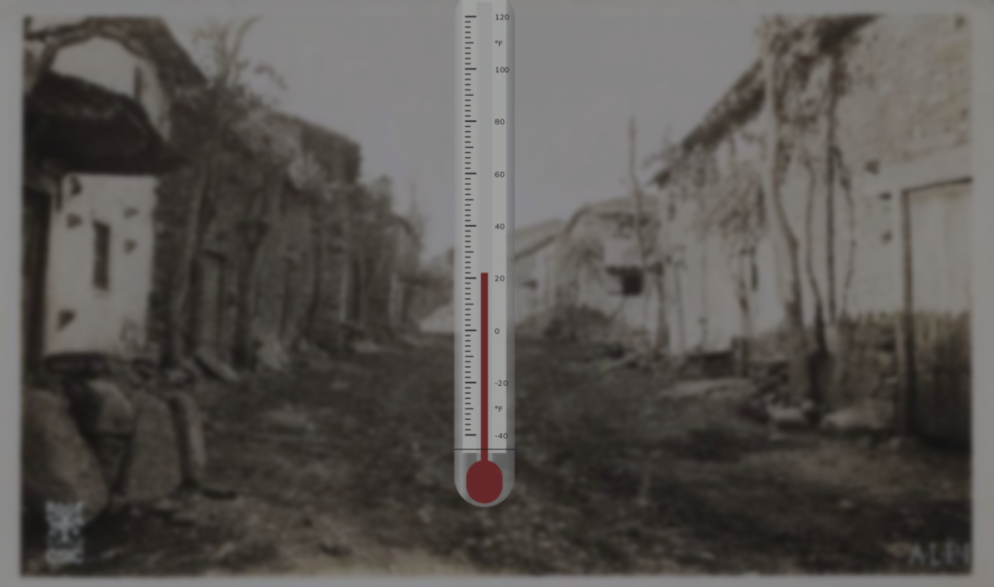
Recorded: 22 °F
